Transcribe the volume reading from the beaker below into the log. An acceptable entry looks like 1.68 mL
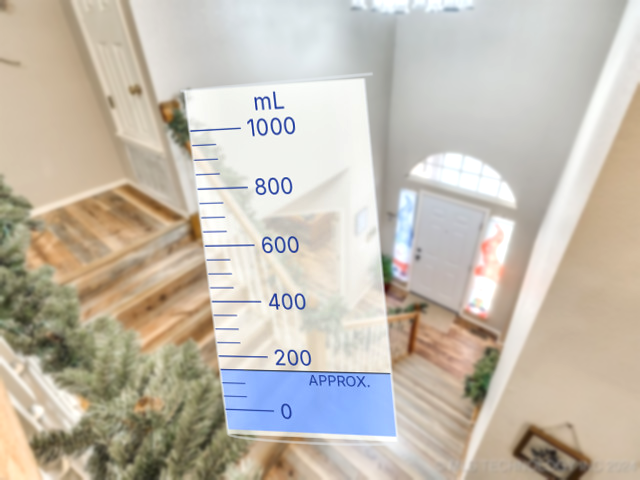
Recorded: 150 mL
